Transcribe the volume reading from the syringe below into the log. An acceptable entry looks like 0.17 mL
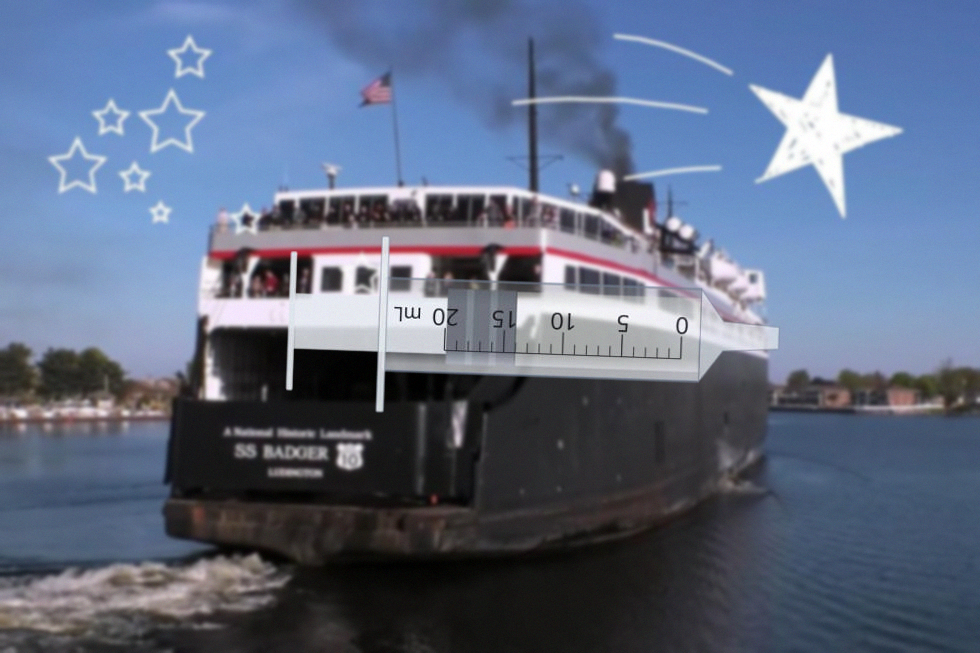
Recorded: 14 mL
